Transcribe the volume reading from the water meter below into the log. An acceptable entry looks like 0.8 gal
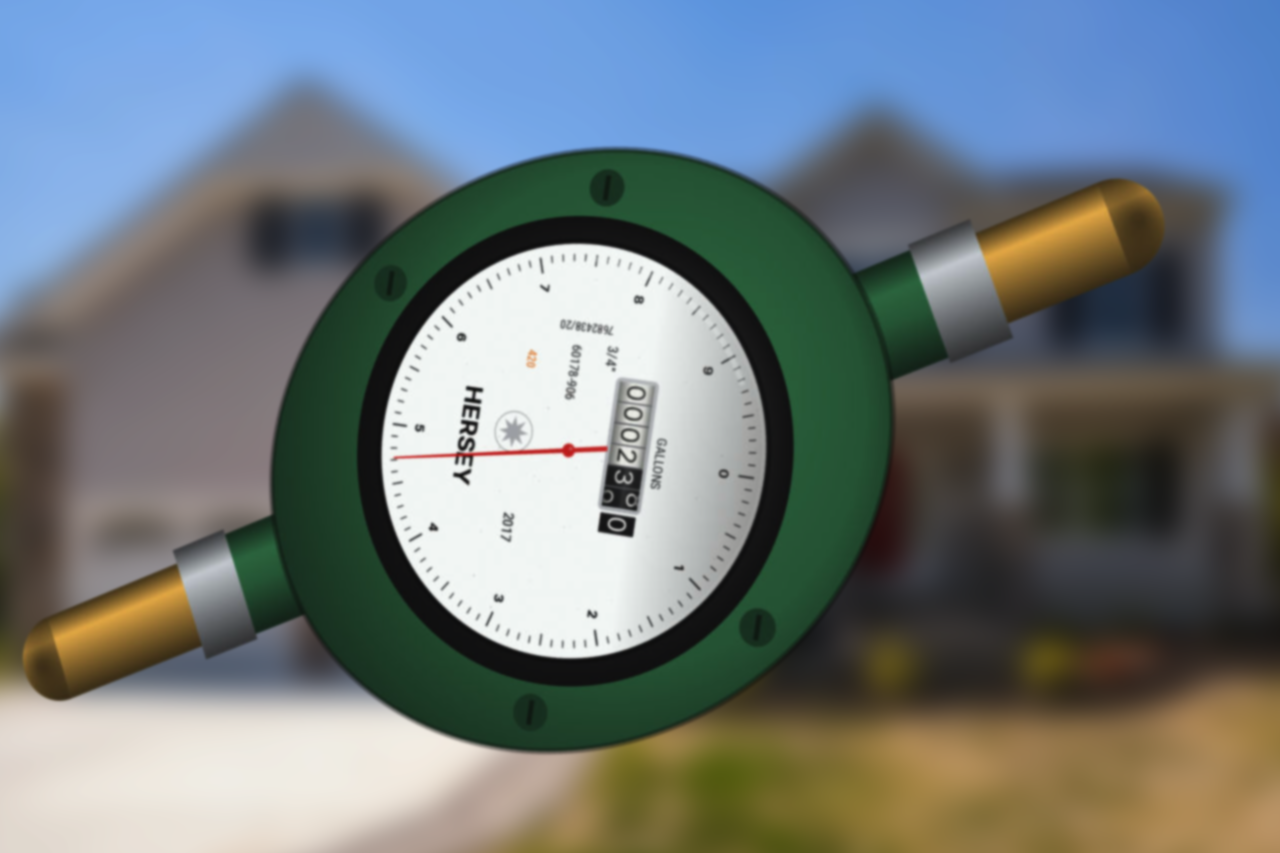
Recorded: 2384.7 gal
